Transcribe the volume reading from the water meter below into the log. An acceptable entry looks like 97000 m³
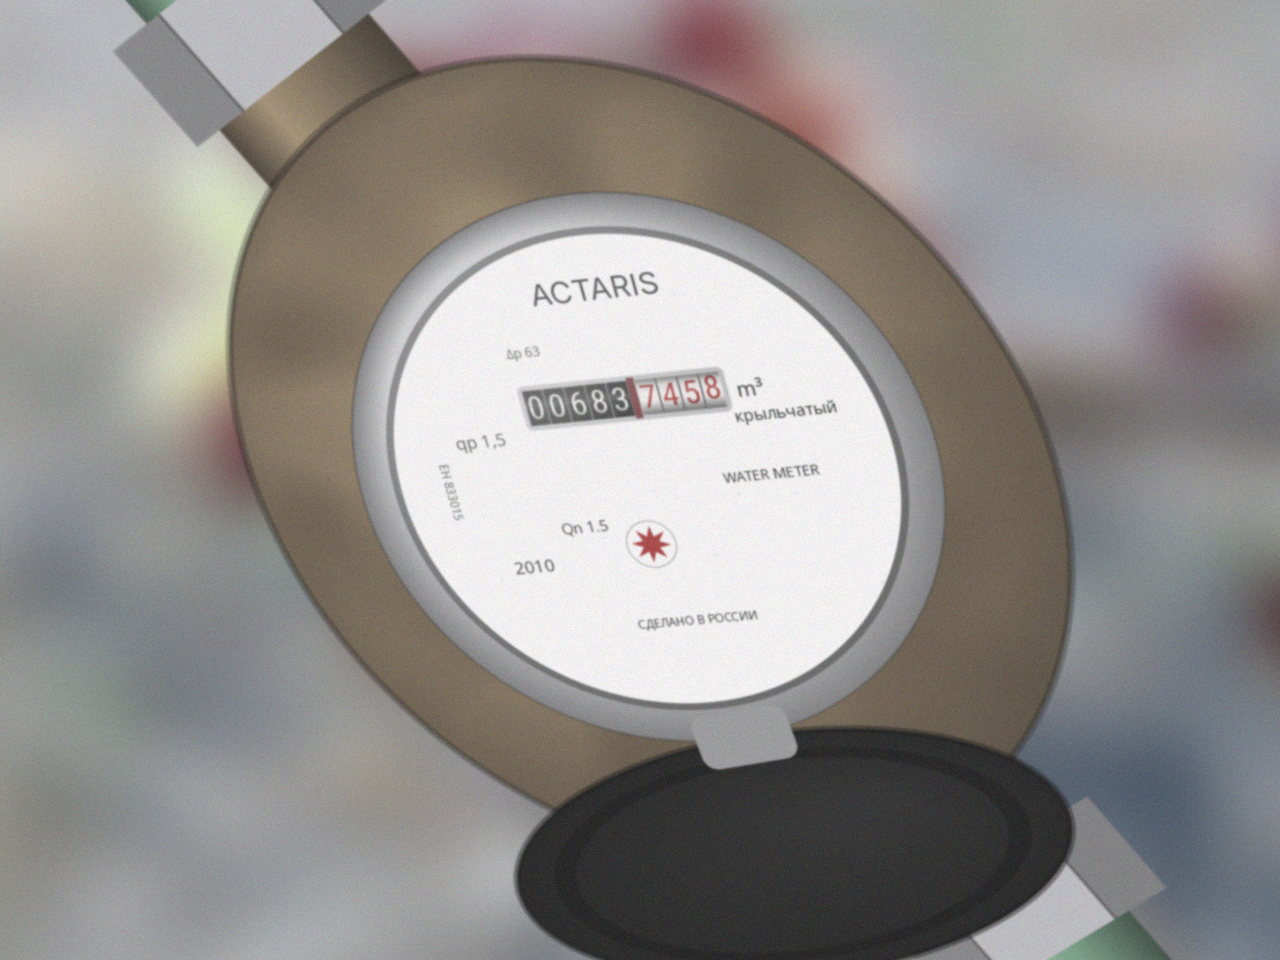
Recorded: 683.7458 m³
